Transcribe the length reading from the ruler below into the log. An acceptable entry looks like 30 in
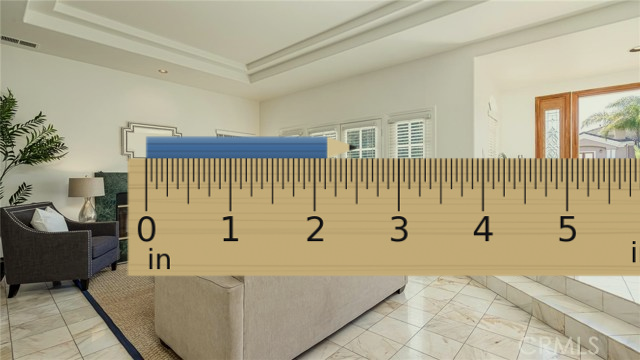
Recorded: 2.5 in
